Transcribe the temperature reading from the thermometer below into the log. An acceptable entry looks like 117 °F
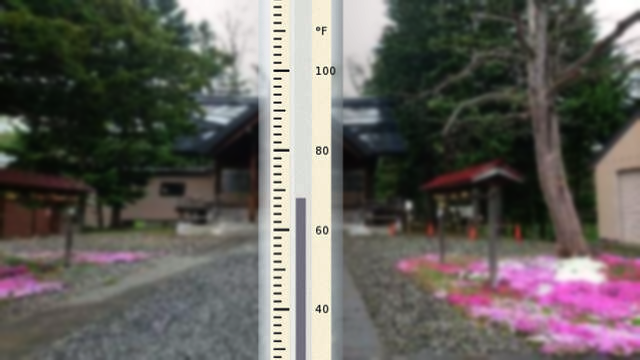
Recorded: 68 °F
